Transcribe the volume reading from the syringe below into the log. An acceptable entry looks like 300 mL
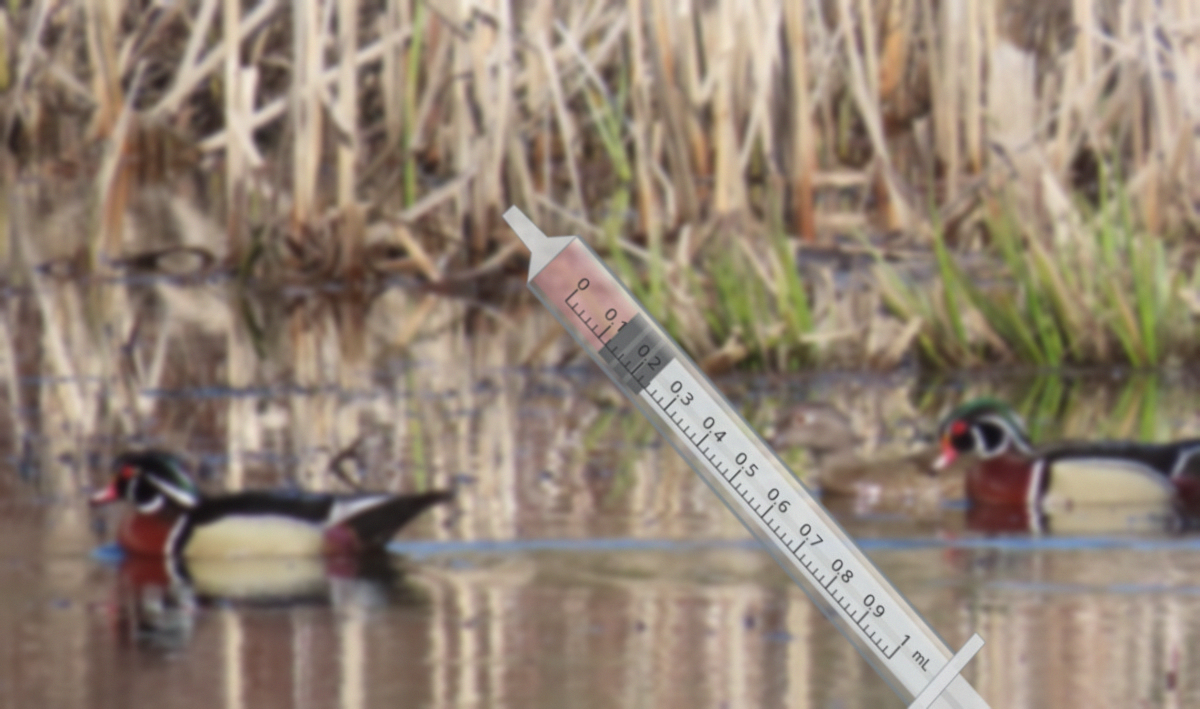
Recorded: 0.12 mL
